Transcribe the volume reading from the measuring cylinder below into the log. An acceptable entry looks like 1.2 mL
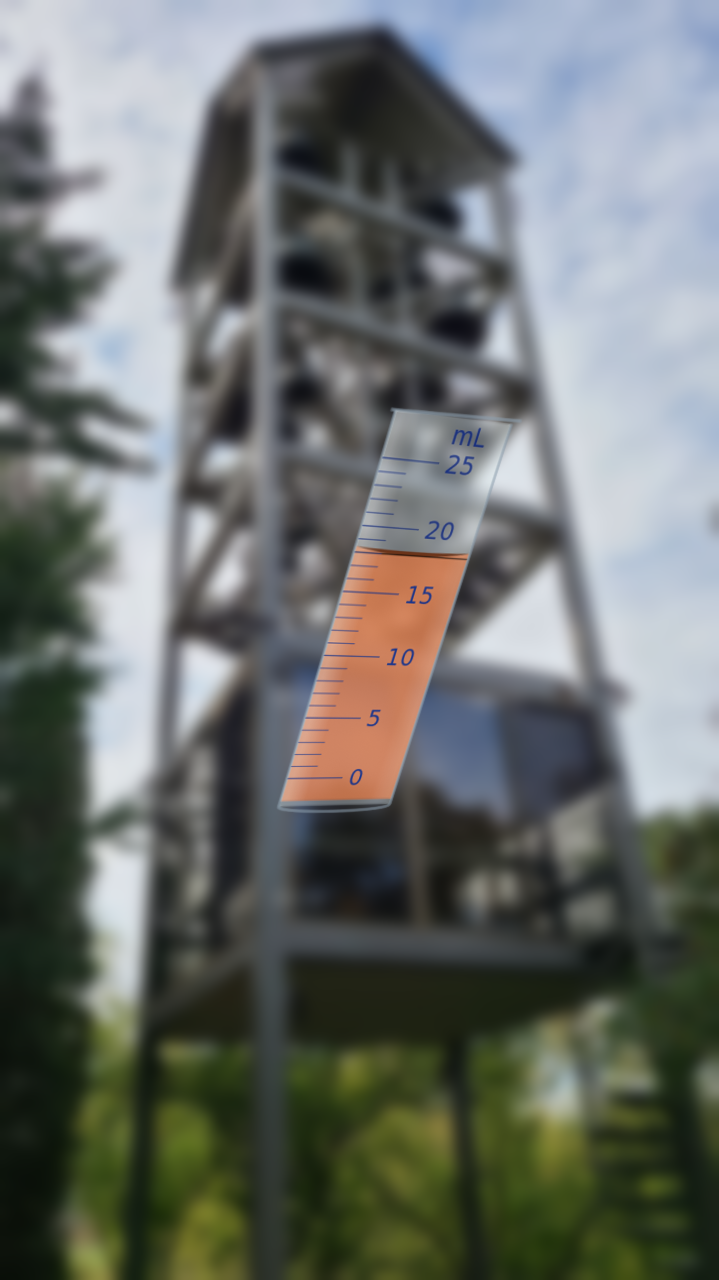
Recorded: 18 mL
